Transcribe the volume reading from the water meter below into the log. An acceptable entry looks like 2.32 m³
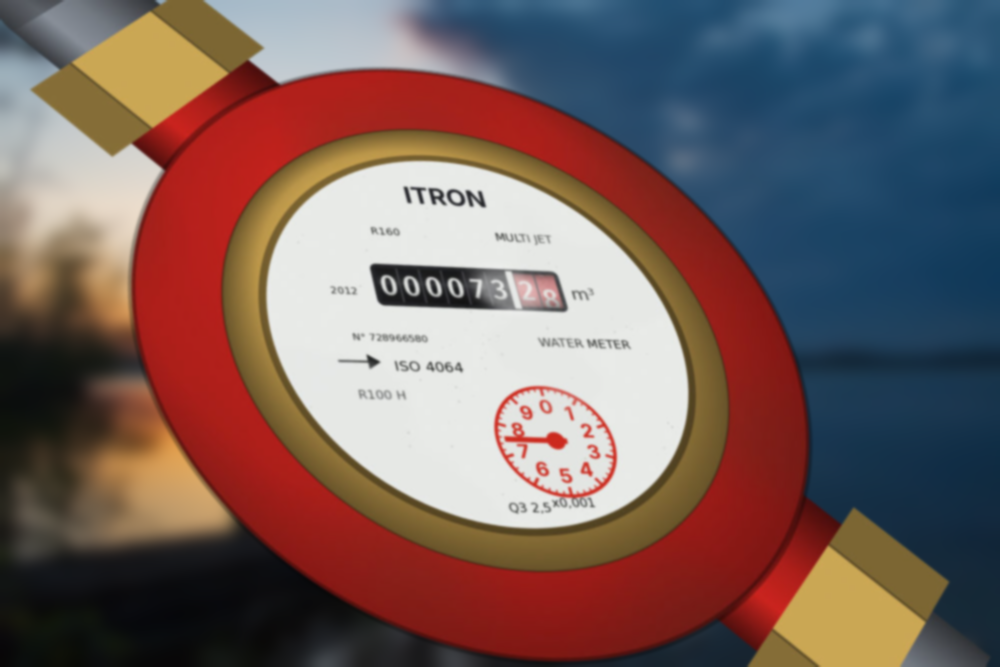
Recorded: 73.277 m³
